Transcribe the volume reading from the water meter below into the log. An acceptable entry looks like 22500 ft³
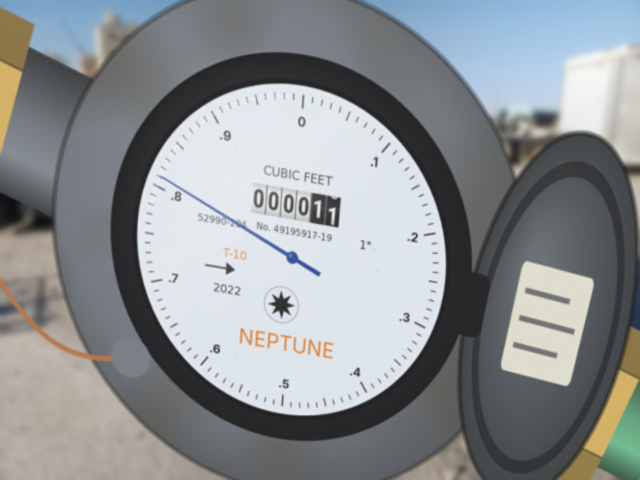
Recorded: 10.81 ft³
